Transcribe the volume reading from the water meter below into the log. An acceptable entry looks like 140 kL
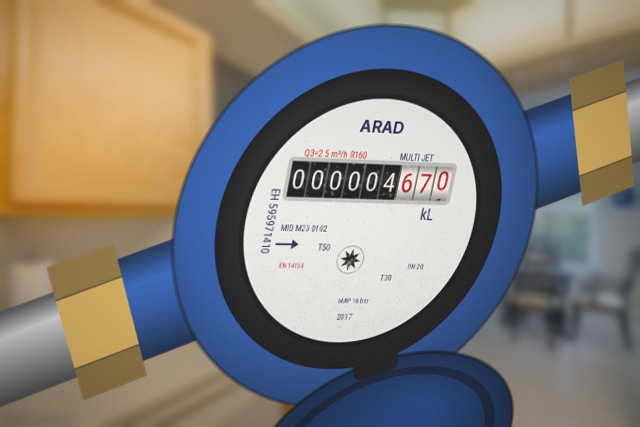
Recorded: 4.670 kL
